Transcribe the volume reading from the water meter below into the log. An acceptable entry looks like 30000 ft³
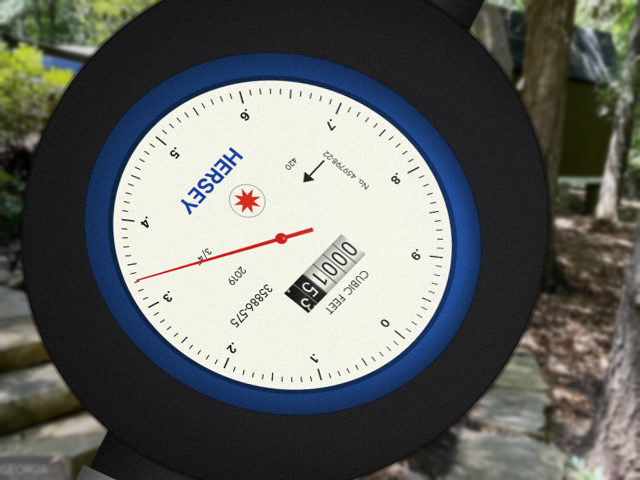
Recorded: 153.33 ft³
